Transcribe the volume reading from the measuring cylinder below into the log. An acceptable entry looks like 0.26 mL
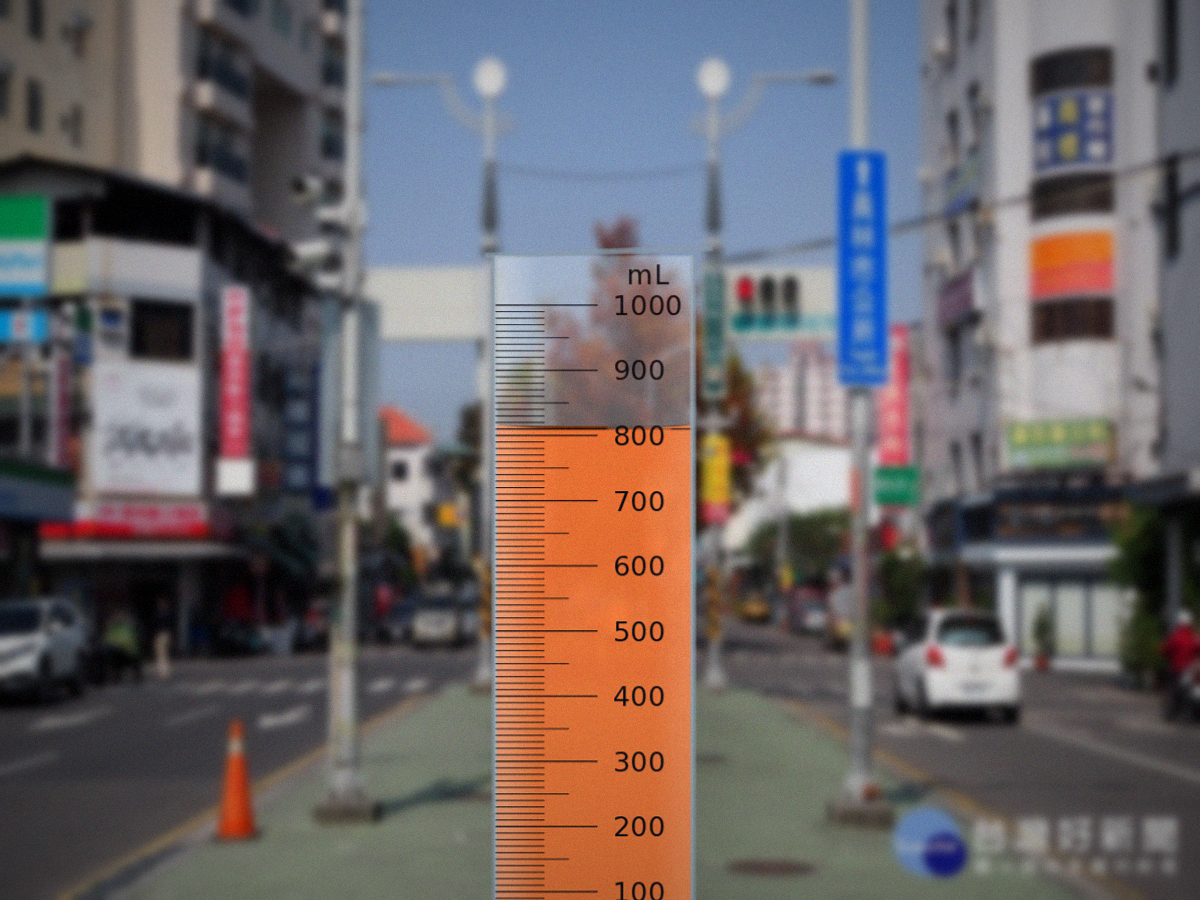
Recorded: 810 mL
